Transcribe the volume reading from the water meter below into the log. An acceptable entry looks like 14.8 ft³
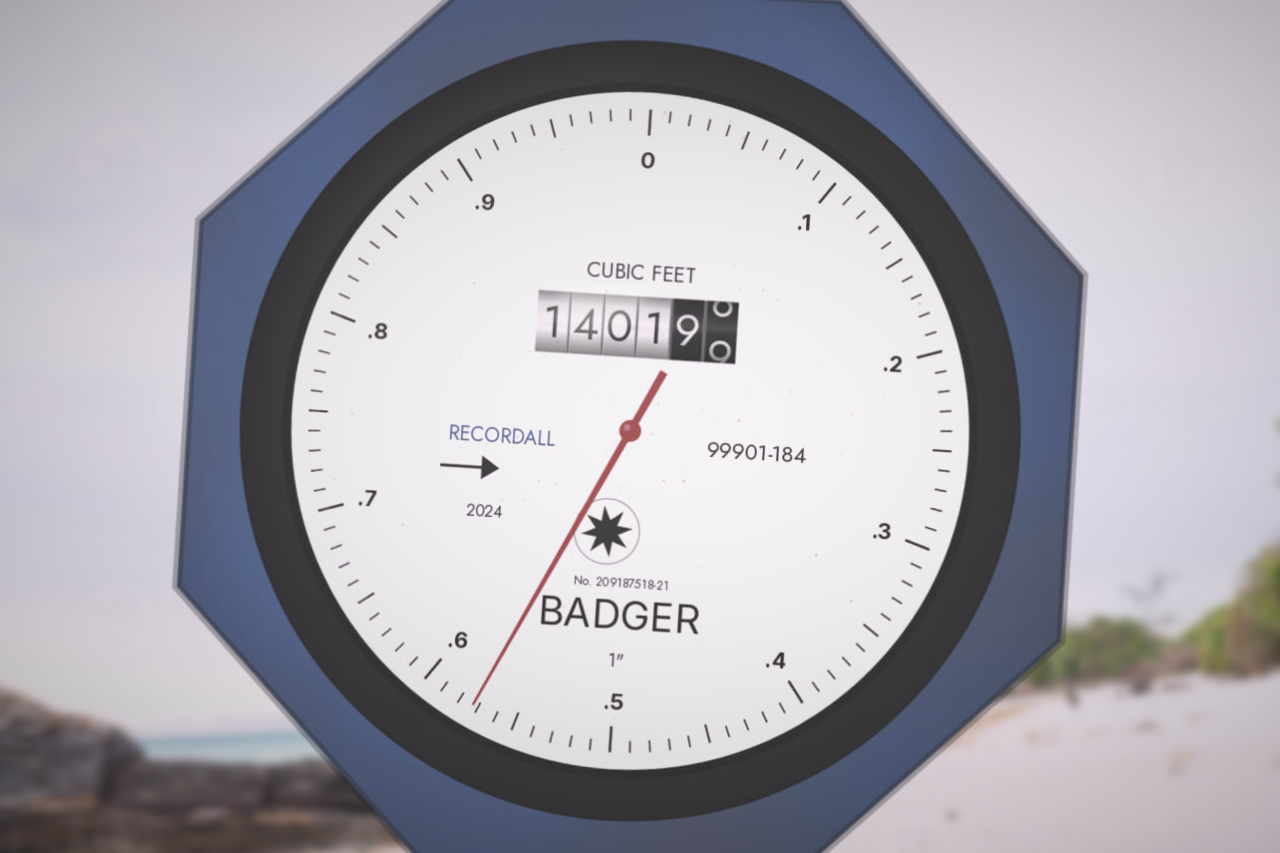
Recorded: 140198.57 ft³
